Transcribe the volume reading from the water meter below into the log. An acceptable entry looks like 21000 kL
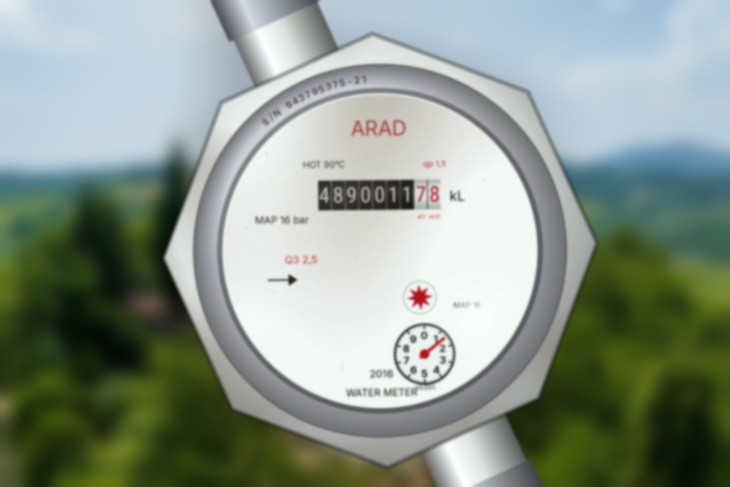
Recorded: 4890011.781 kL
